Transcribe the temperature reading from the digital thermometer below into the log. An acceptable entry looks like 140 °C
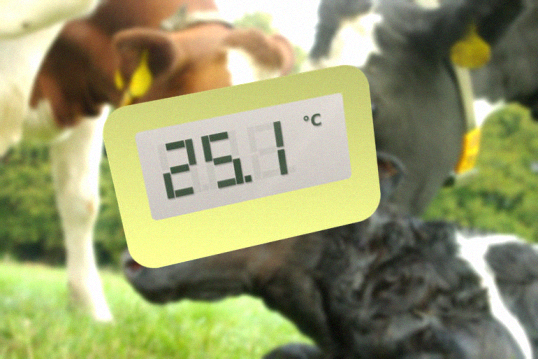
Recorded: 25.1 °C
